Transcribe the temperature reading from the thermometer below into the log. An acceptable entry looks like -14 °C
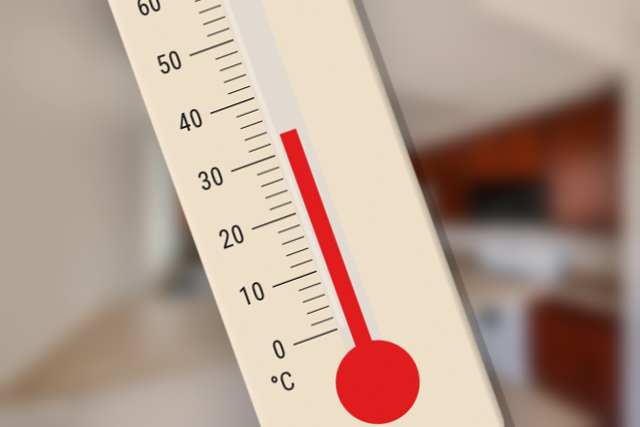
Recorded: 33 °C
